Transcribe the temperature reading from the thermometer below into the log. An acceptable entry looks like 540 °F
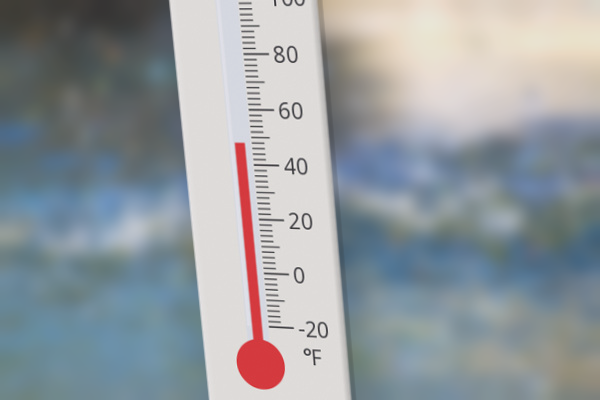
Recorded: 48 °F
